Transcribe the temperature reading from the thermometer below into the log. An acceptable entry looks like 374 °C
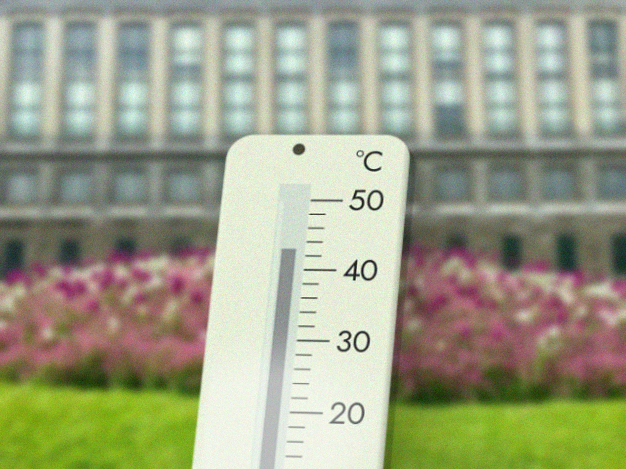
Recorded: 43 °C
